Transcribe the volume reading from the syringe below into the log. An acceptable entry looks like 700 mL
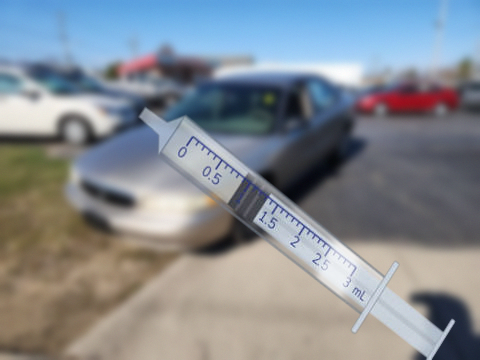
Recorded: 0.9 mL
